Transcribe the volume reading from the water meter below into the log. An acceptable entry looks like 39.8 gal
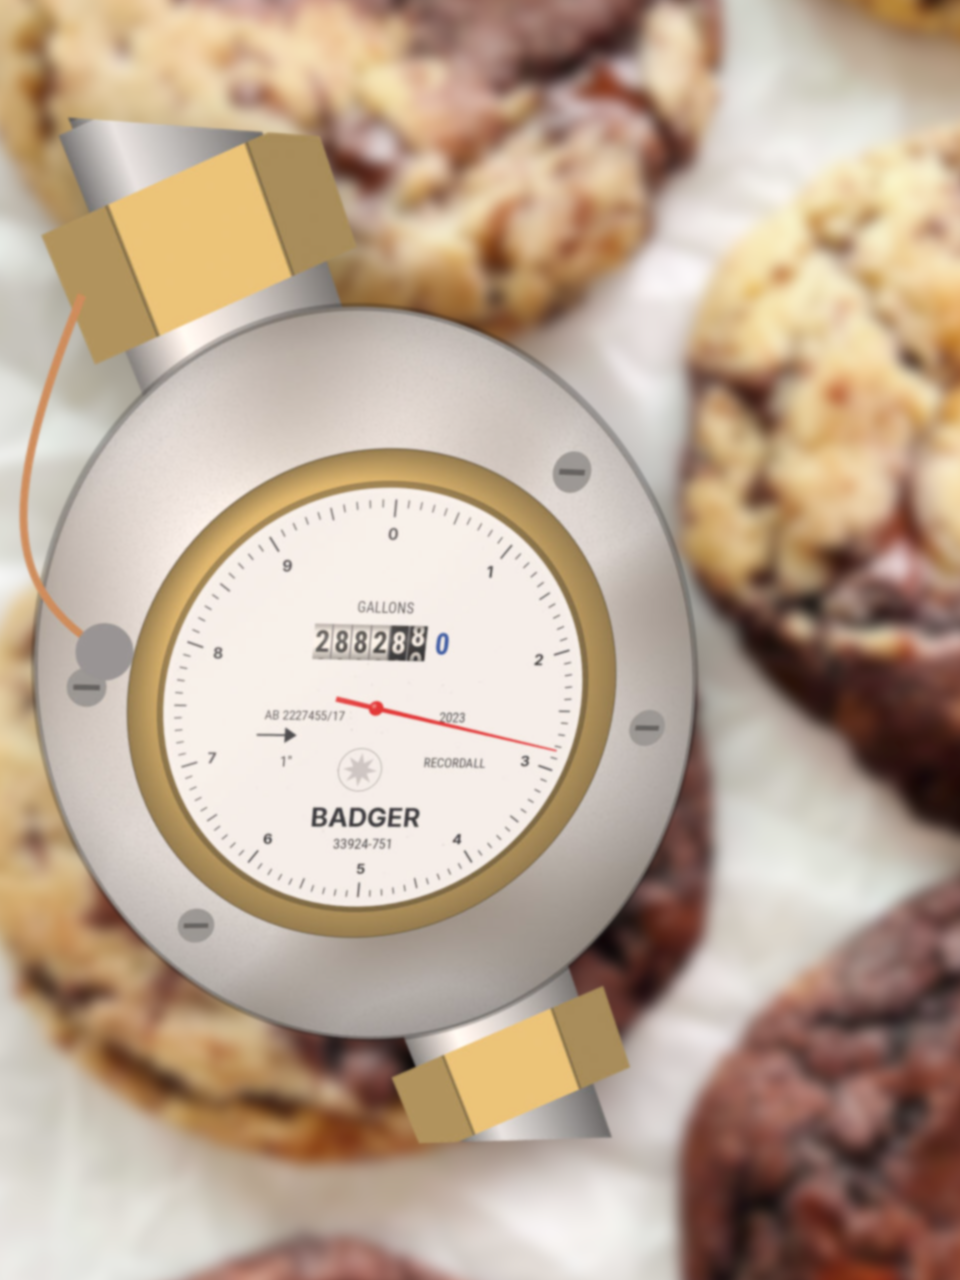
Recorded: 2882882.8 gal
